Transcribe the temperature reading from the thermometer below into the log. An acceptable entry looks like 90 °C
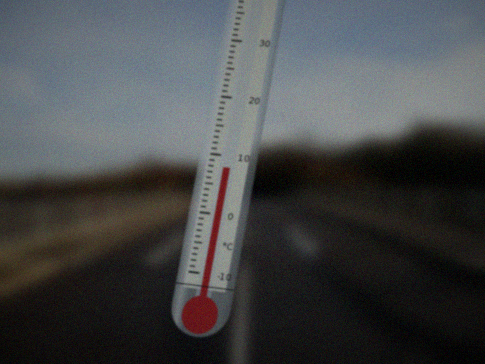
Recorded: 8 °C
